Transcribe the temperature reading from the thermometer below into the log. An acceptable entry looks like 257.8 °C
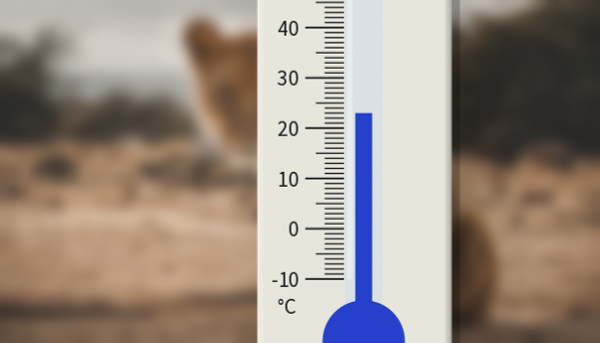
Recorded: 23 °C
